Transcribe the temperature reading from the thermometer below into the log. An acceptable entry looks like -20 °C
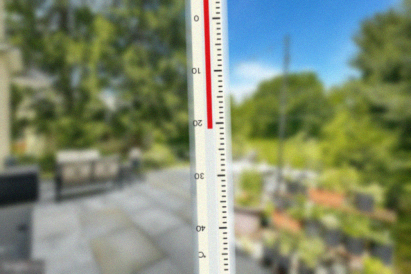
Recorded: 21 °C
